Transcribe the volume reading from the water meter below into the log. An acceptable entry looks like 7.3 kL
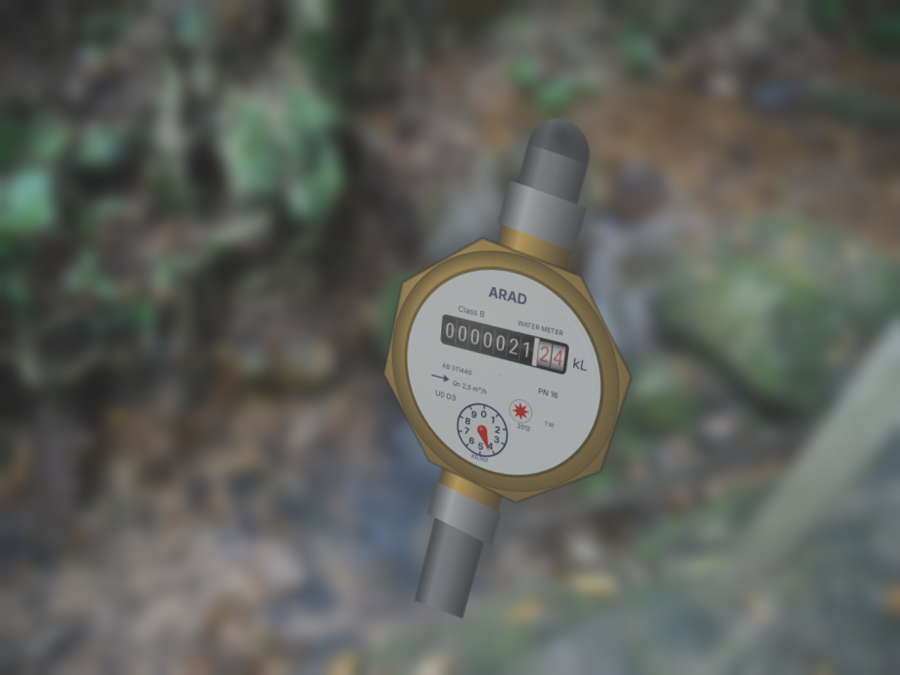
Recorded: 21.244 kL
